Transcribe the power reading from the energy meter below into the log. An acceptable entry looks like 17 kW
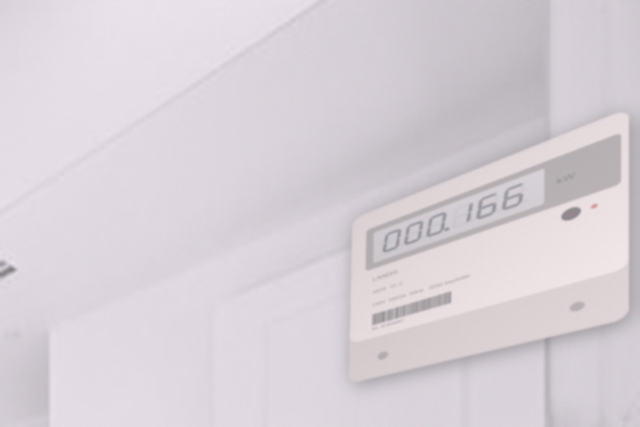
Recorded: 0.166 kW
